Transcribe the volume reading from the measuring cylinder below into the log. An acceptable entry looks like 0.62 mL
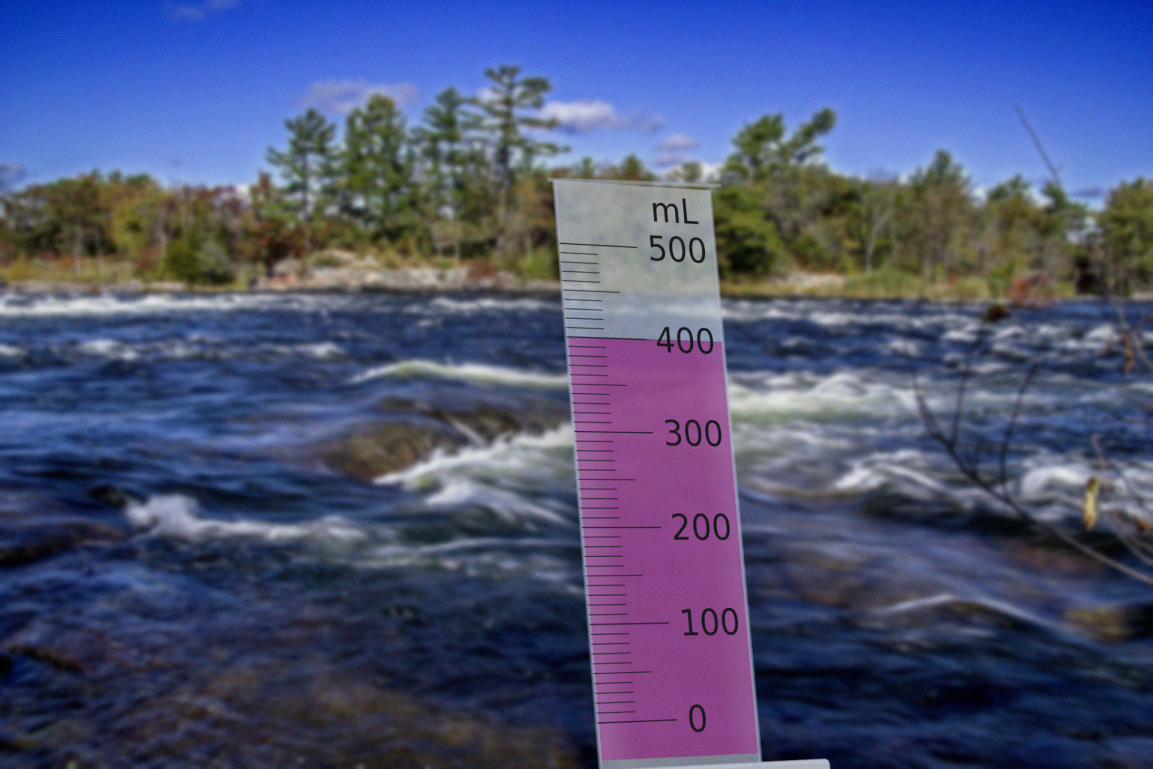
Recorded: 400 mL
